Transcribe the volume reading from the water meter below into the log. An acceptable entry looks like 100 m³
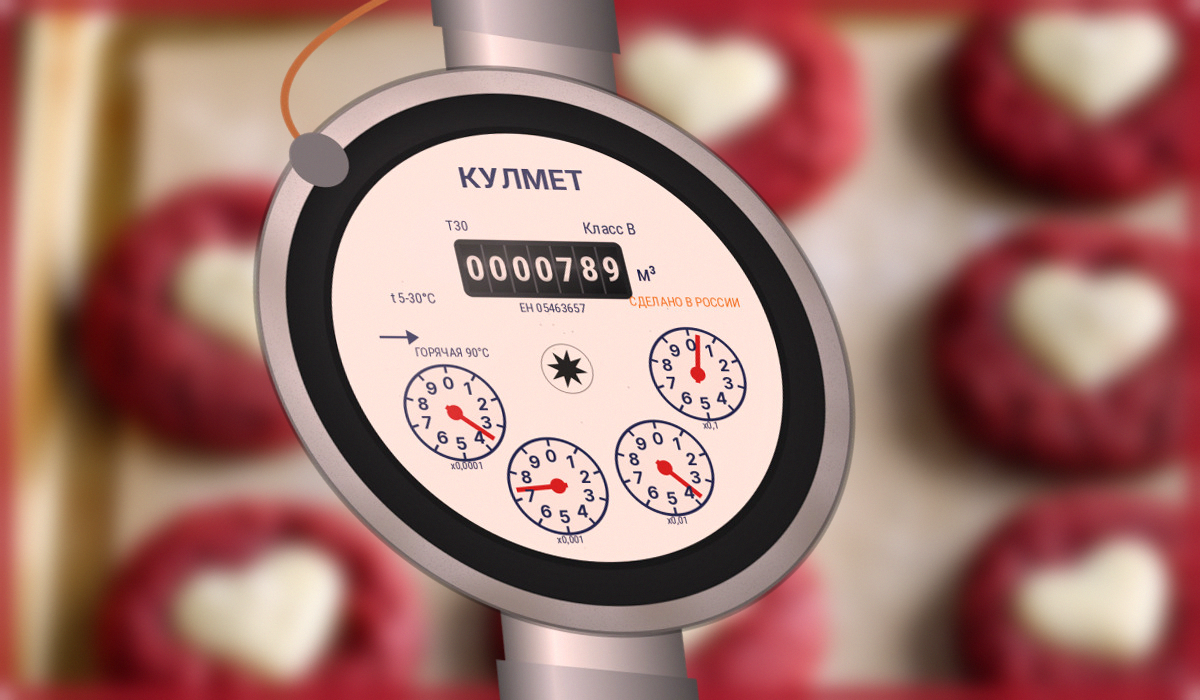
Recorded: 789.0373 m³
